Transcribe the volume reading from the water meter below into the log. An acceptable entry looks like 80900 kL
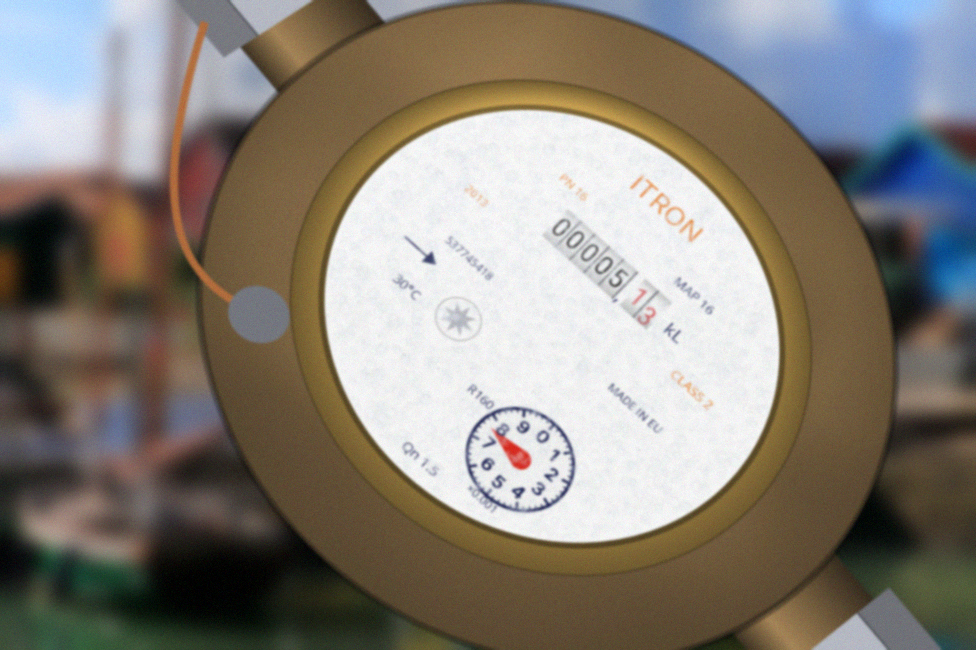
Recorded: 5.127 kL
